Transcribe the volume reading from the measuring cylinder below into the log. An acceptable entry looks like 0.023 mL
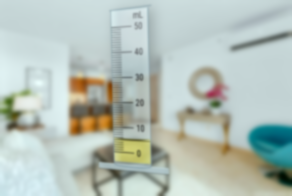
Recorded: 5 mL
